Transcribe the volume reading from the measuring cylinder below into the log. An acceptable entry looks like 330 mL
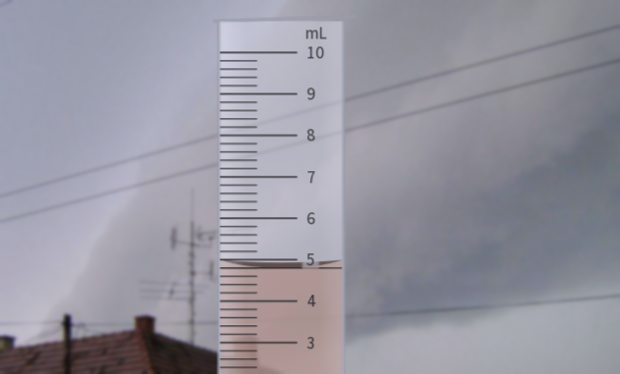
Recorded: 4.8 mL
